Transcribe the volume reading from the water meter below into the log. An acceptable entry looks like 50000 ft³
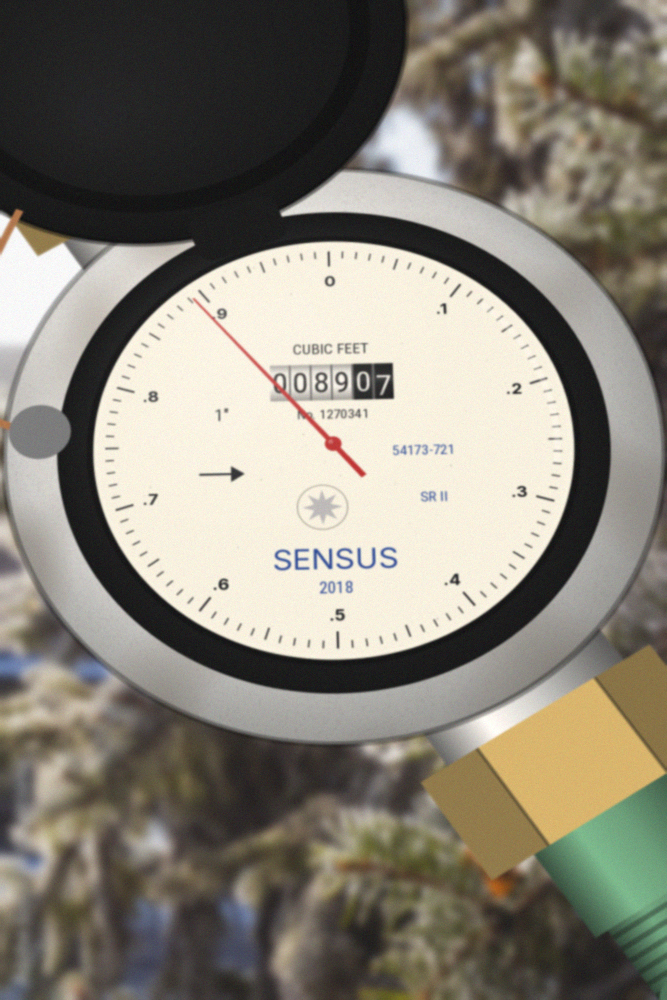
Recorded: 8906.89 ft³
